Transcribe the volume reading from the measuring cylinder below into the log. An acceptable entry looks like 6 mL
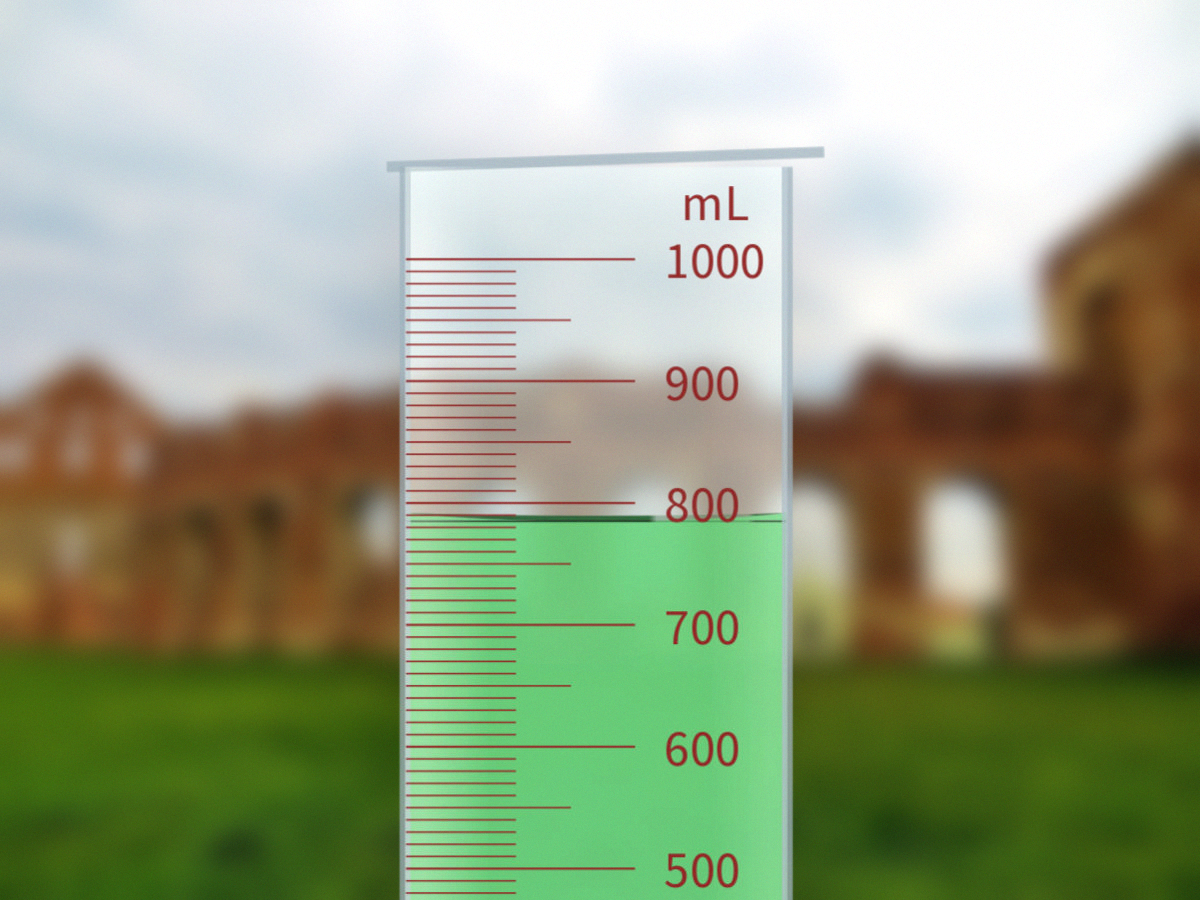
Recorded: 785 mL
